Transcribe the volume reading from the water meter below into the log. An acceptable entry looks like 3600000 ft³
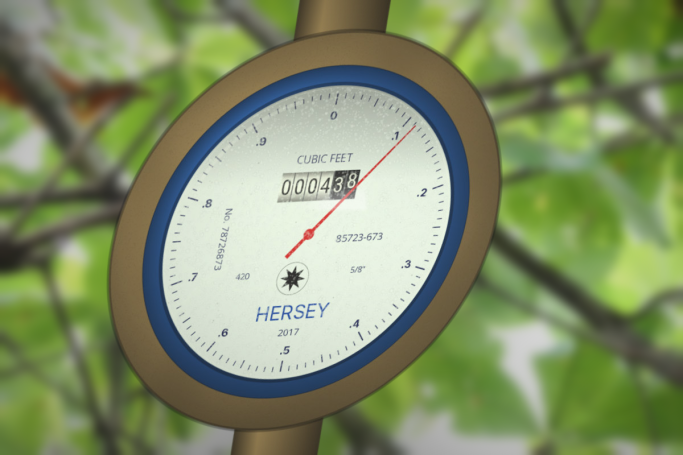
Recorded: 438.11 ft³
